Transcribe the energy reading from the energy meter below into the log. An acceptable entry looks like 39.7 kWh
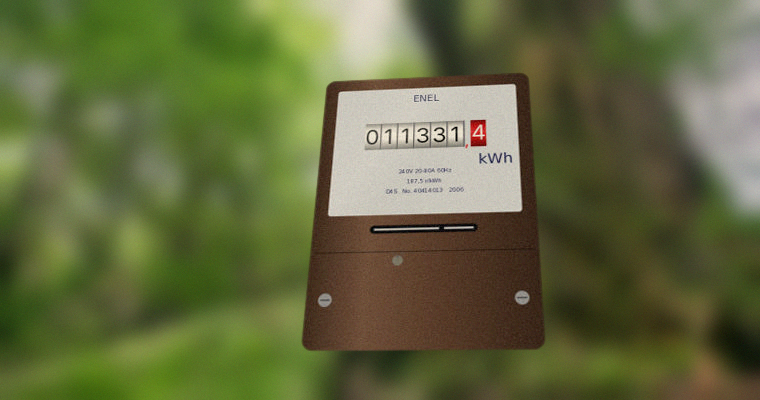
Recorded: 11331.4 kWh
